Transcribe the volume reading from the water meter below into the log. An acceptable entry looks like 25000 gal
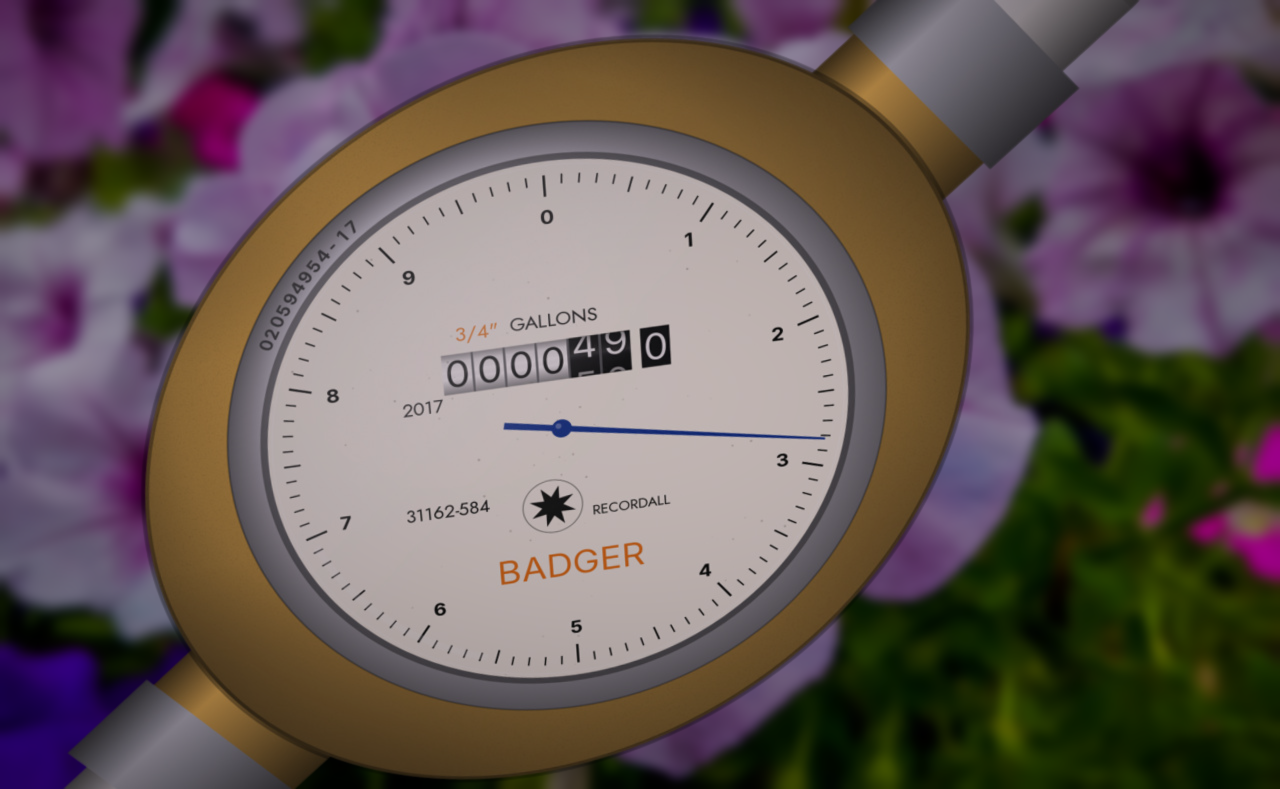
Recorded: 492.8 gal
